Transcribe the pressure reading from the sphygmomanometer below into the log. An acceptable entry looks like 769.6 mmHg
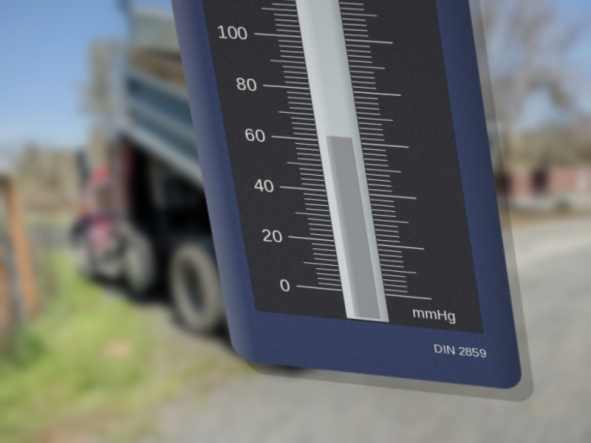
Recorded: 62 mmHg
